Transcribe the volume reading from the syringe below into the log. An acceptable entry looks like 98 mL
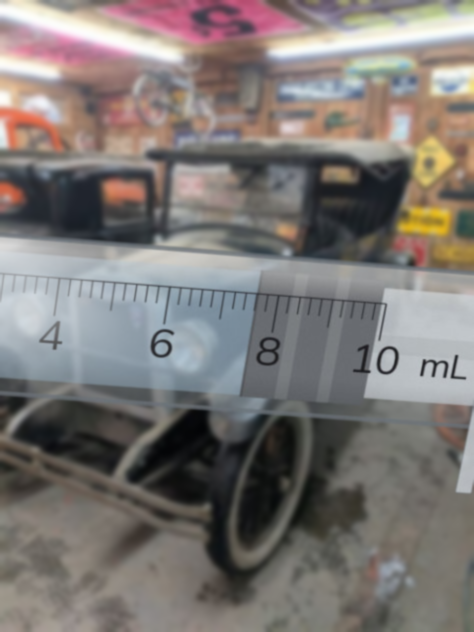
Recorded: 7.6 mL
